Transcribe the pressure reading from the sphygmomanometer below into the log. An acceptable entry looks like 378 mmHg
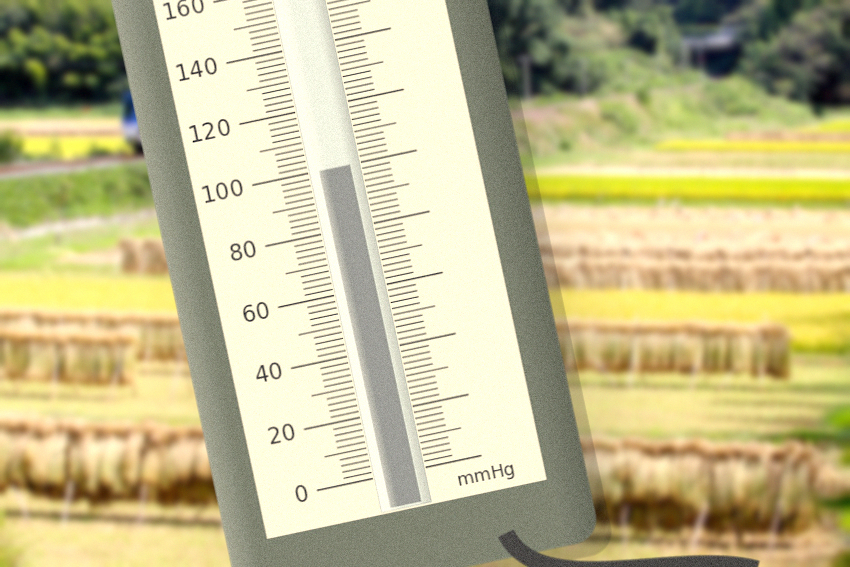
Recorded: 100 mmHg
